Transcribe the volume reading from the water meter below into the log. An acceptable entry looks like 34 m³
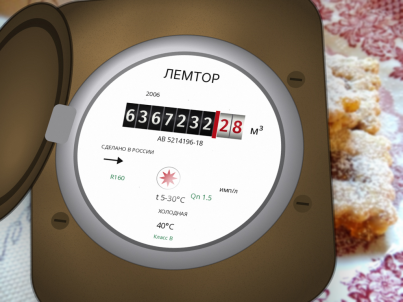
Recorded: 6367232.28 m³
